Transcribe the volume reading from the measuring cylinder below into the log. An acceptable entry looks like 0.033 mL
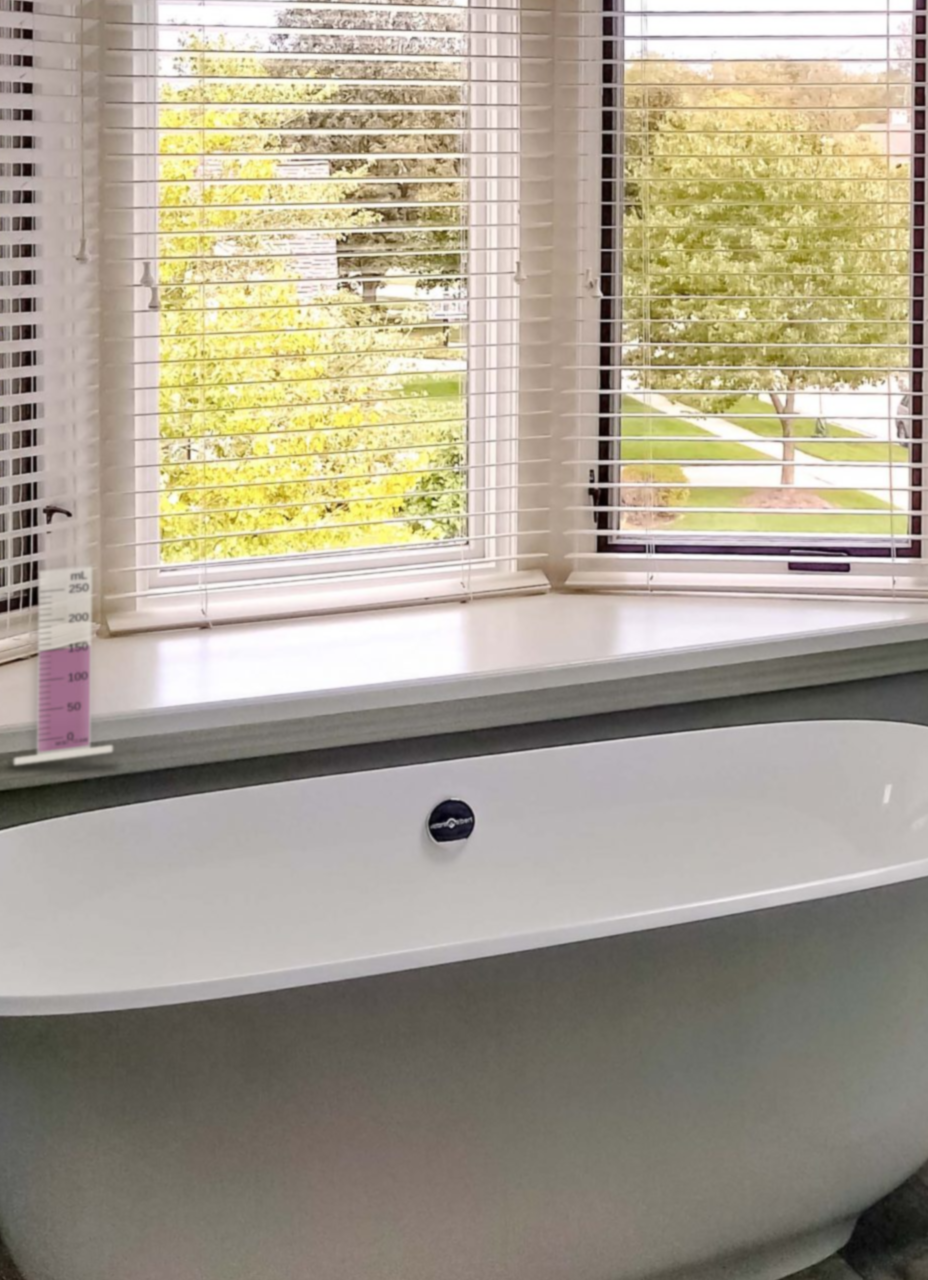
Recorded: 150 mL
